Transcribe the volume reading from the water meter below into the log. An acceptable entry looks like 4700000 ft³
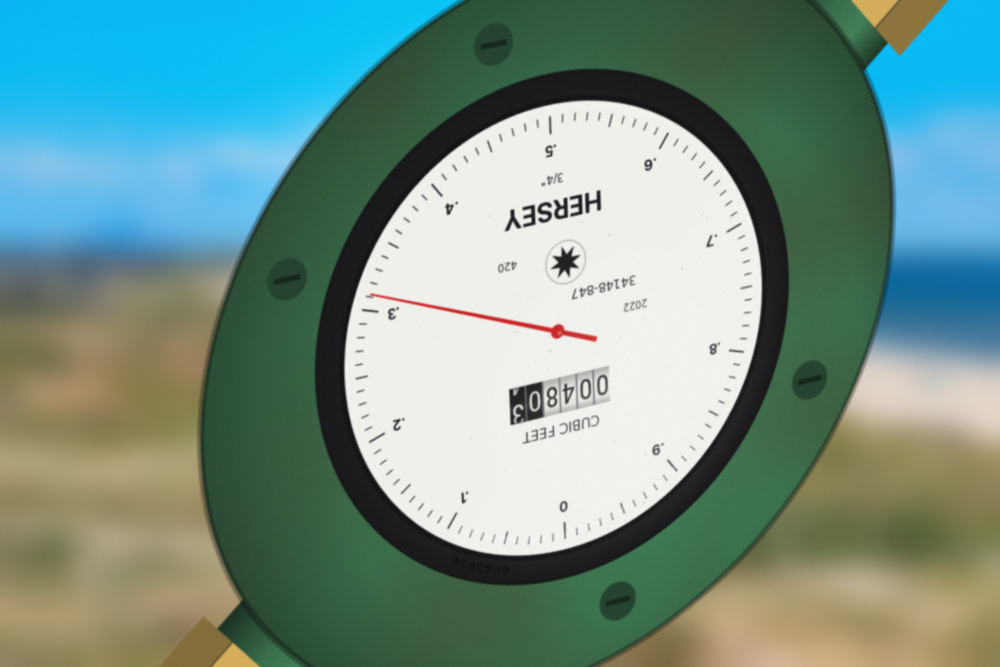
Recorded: 4803.31 ft³
